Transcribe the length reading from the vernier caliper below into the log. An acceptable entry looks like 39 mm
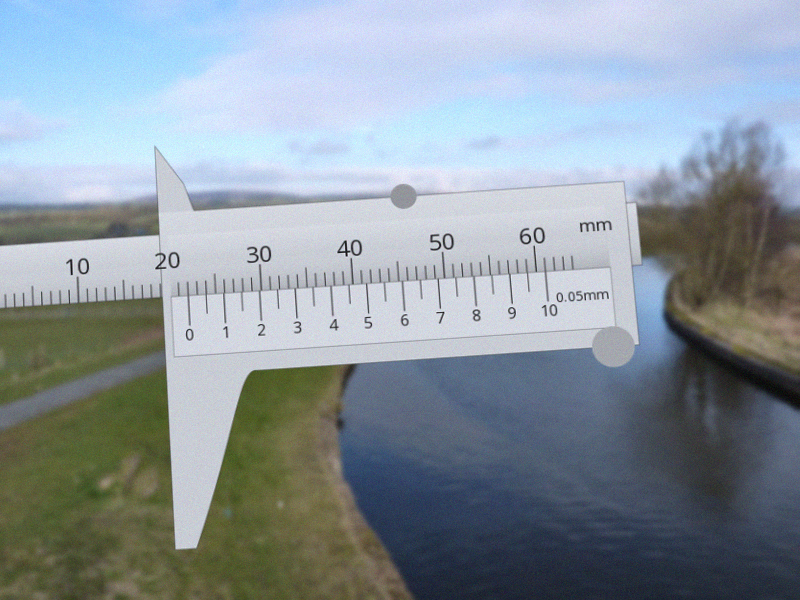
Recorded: 22.0 mm
